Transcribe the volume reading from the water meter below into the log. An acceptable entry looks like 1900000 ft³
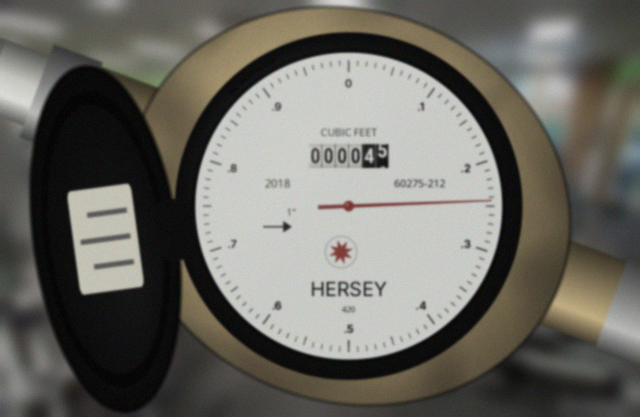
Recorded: 45.24 ft³
